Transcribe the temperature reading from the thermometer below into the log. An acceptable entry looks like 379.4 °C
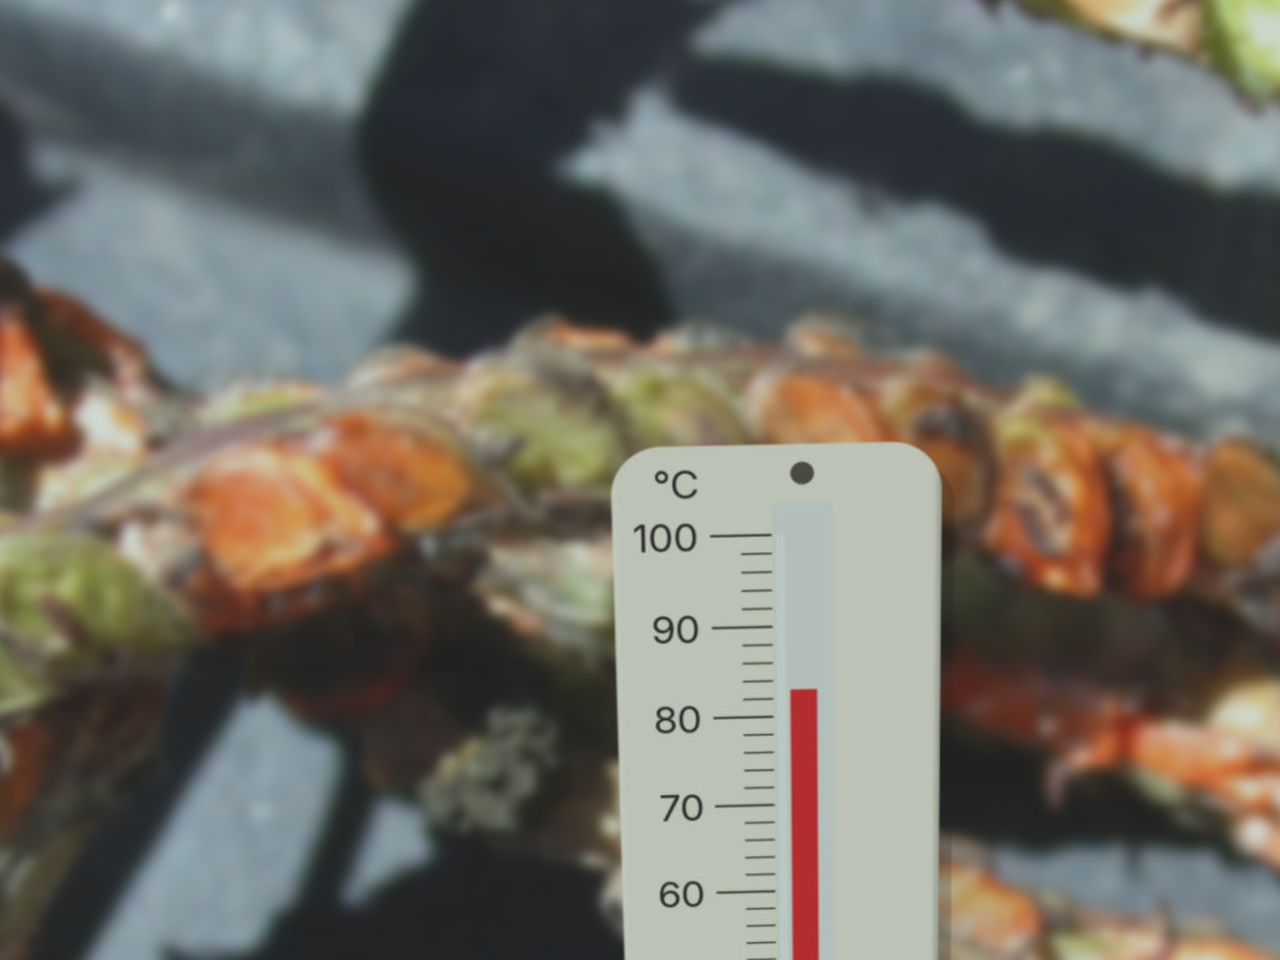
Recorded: 83 °C
